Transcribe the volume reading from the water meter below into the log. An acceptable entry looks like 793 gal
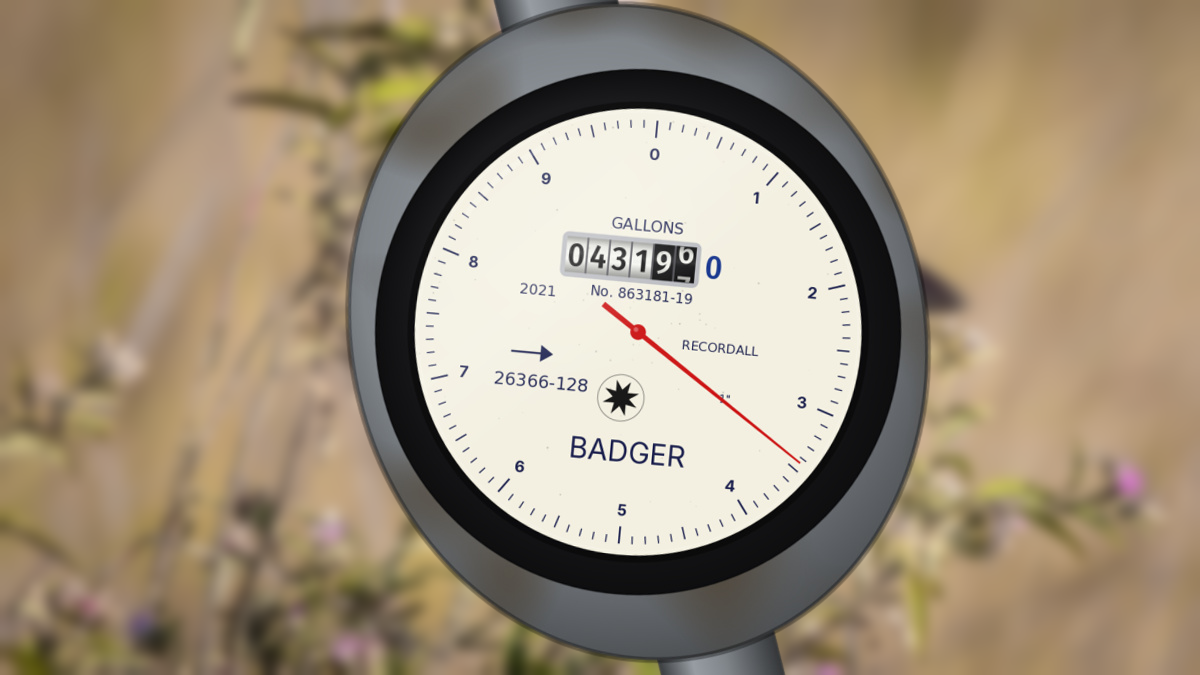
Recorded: 431963.4 gal
